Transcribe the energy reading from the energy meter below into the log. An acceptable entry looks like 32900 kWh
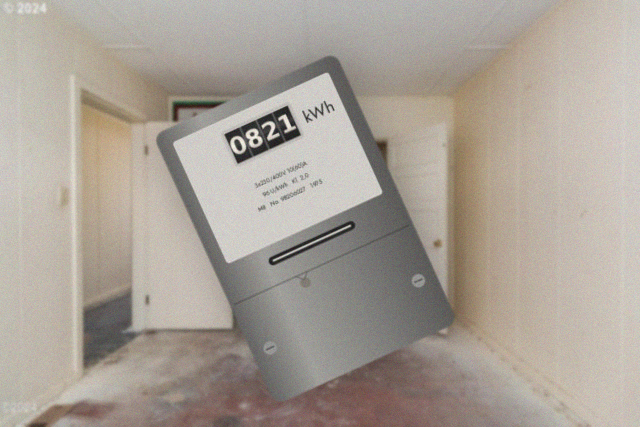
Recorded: 821 kWh
